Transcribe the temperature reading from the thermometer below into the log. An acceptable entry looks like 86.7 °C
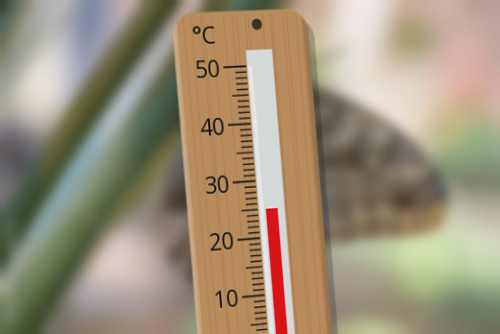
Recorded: 25 °C
